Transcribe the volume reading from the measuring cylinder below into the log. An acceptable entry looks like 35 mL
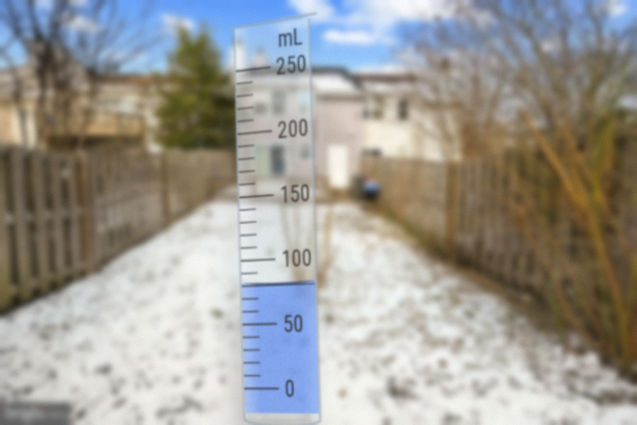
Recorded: 80 mL
